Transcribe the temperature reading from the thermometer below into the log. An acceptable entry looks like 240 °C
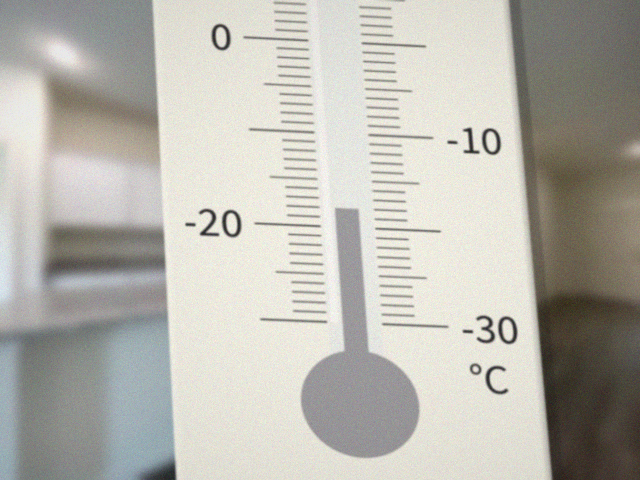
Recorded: -18 °C
